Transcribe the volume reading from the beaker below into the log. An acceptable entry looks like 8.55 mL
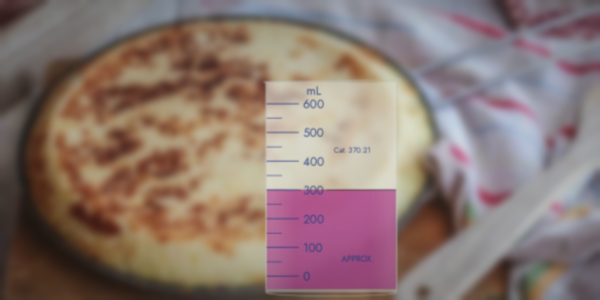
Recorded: 300 mL
